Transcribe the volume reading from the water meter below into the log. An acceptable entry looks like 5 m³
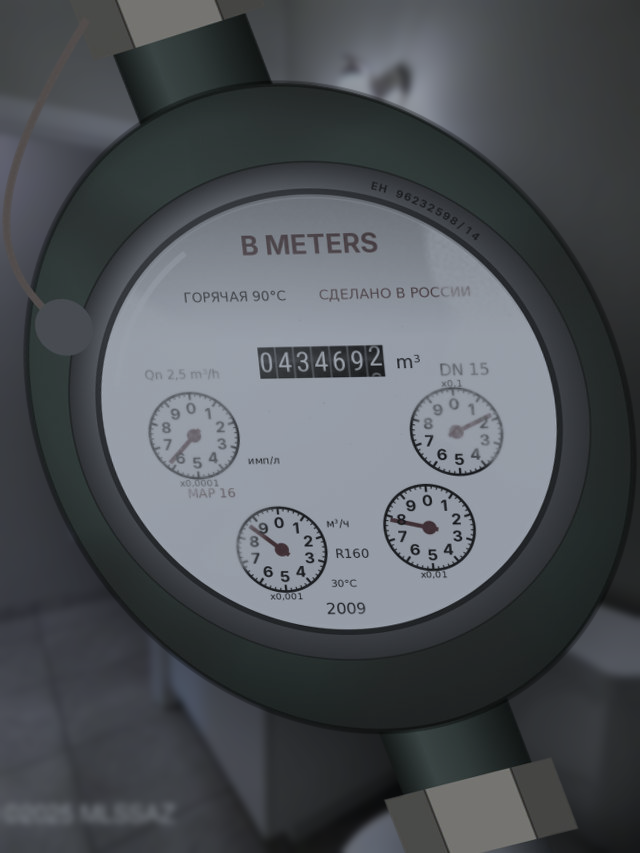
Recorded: 434692.1786 m³
